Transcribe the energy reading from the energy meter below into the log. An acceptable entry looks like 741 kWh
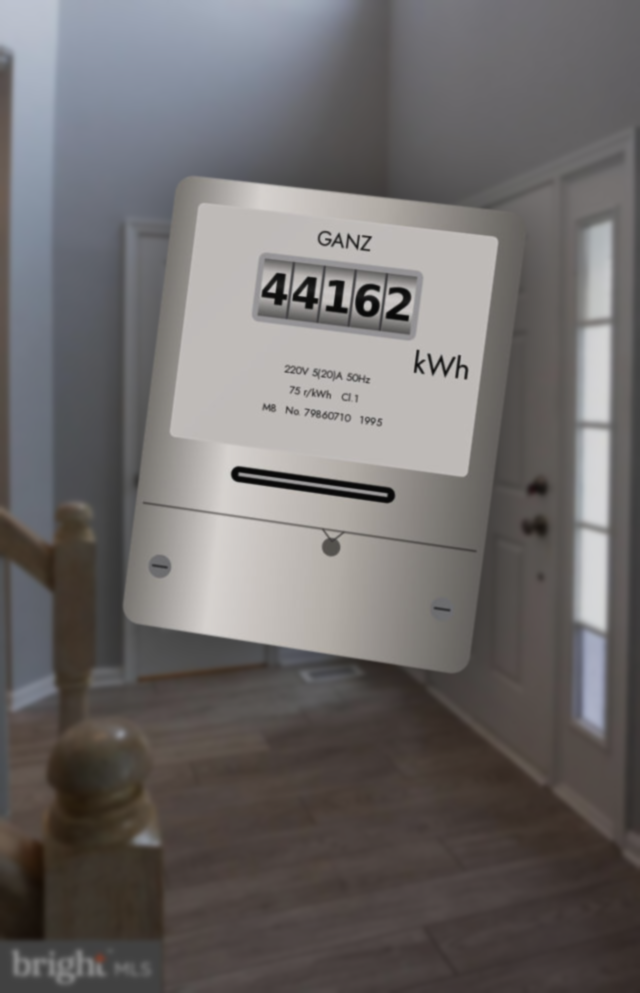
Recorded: 44162 kWh
